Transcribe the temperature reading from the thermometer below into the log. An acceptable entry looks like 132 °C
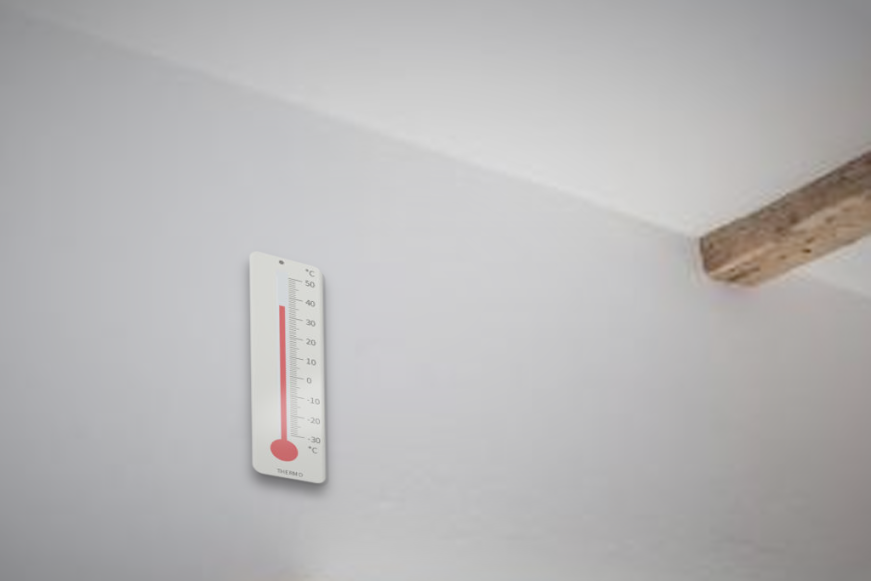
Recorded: 35 °C
